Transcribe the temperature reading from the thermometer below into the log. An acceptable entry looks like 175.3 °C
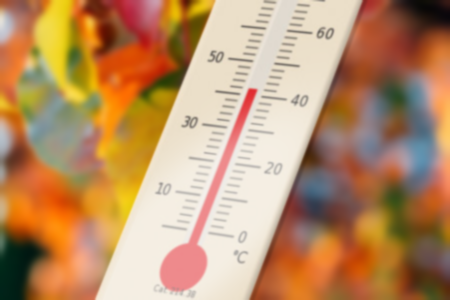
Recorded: 42 °C
